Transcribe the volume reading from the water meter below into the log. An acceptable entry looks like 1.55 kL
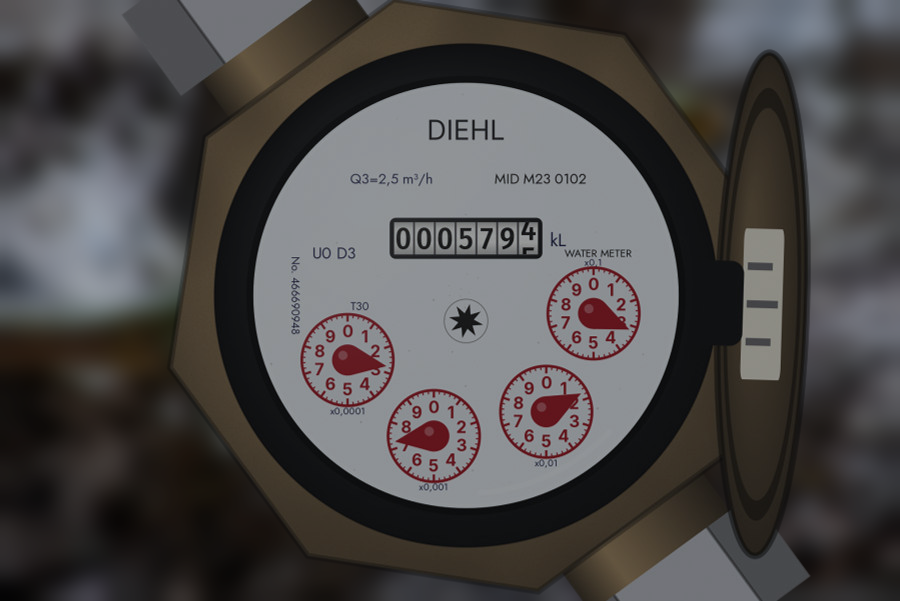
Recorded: 5794.3172 kL
